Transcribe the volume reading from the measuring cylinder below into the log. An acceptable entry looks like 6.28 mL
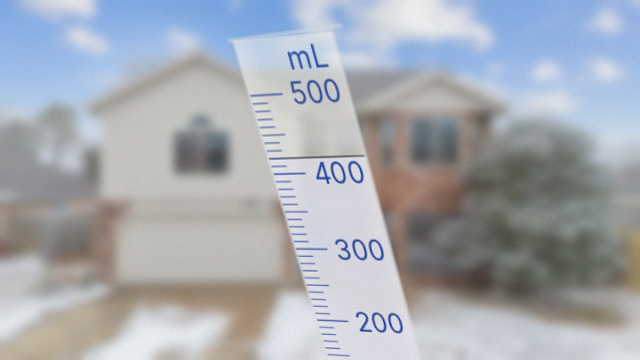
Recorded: 420 mL
